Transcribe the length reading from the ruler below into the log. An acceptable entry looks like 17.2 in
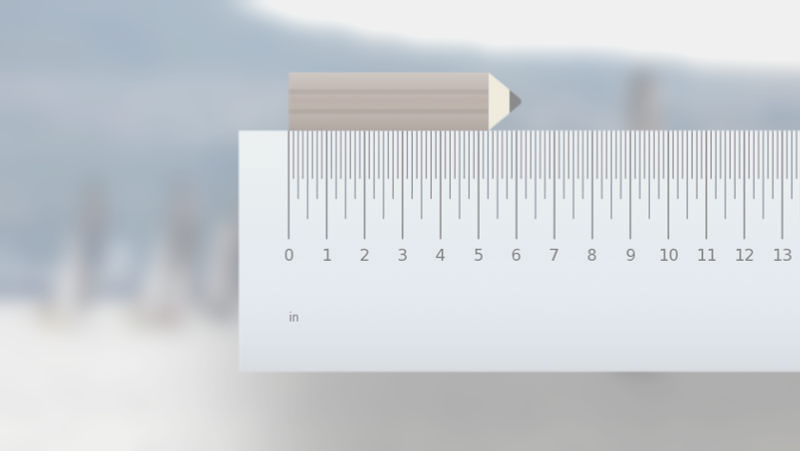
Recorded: 6.125 in
